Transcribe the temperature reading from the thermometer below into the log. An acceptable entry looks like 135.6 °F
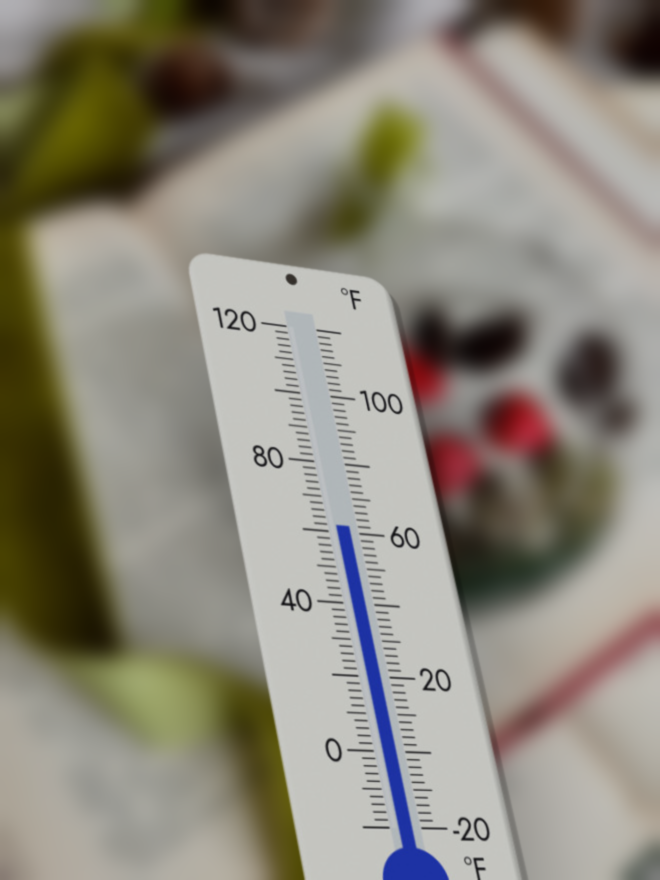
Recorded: 62 °F
